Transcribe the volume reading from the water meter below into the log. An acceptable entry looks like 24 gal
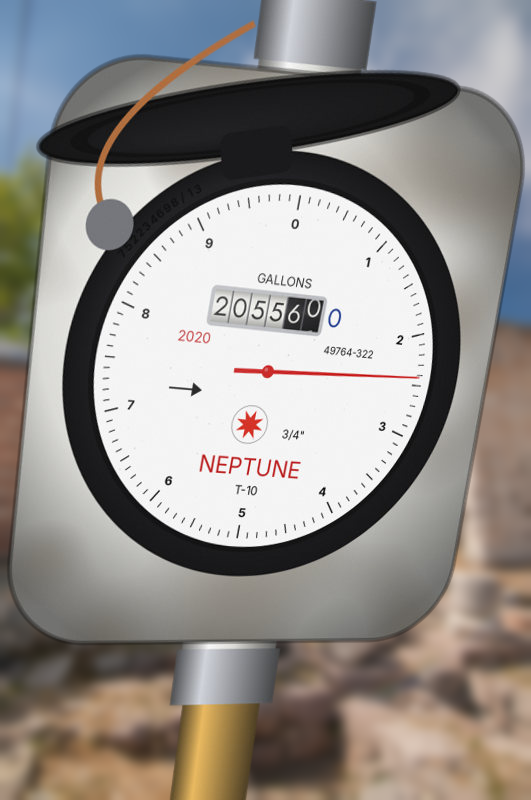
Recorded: 2055602.4 gal
